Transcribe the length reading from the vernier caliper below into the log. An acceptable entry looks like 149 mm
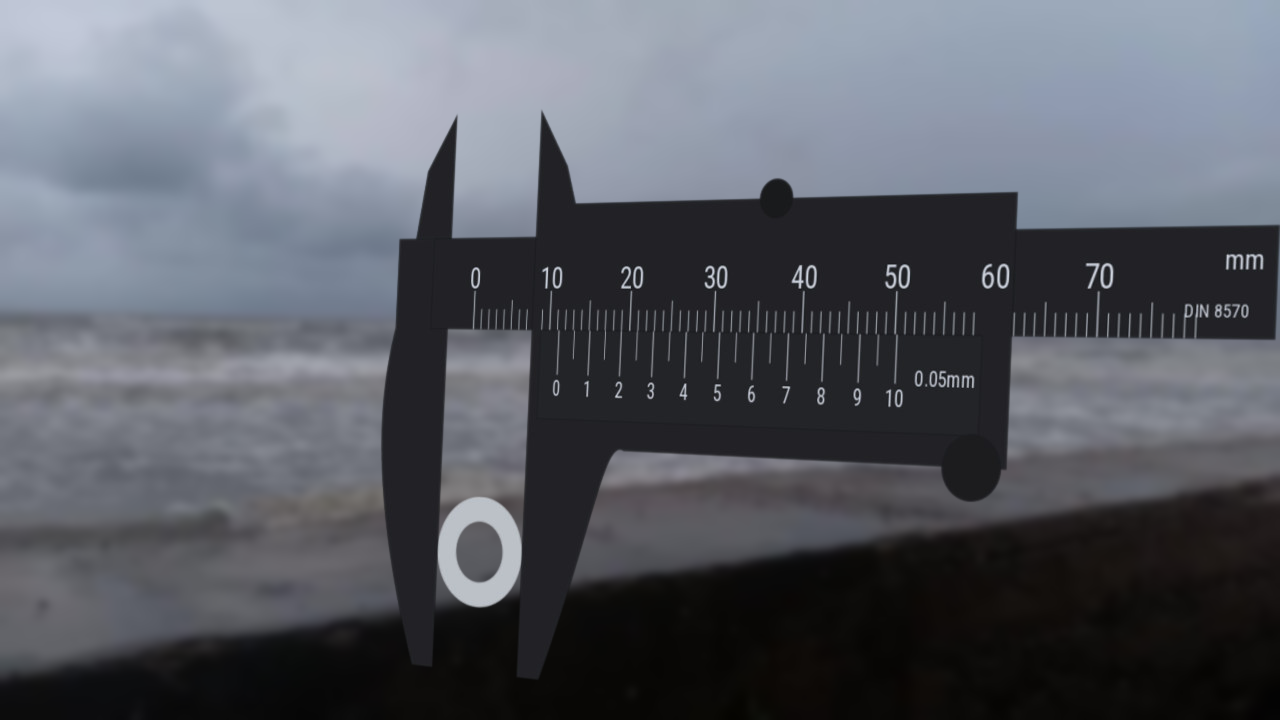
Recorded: 11.2 mm
